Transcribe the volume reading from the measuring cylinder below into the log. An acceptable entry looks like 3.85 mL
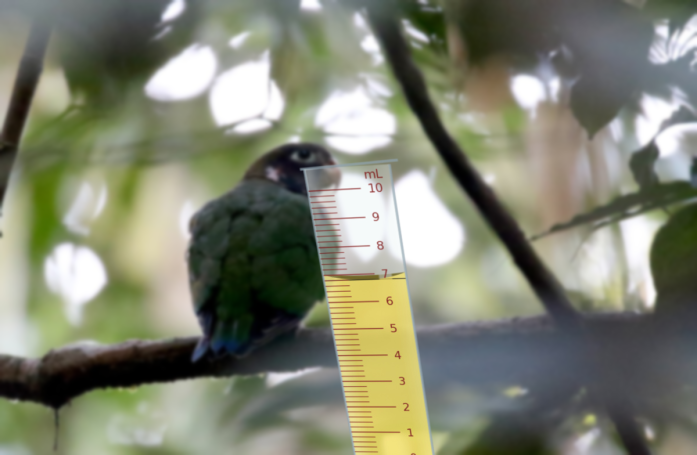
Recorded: 6.8 mL
